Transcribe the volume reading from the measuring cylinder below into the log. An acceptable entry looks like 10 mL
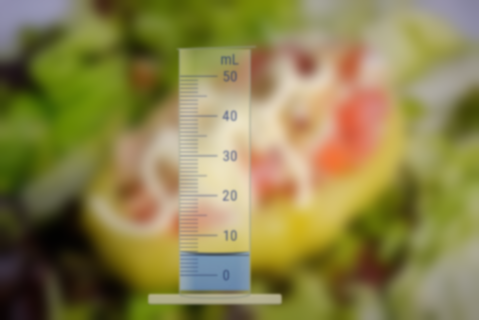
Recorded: 5 mL
